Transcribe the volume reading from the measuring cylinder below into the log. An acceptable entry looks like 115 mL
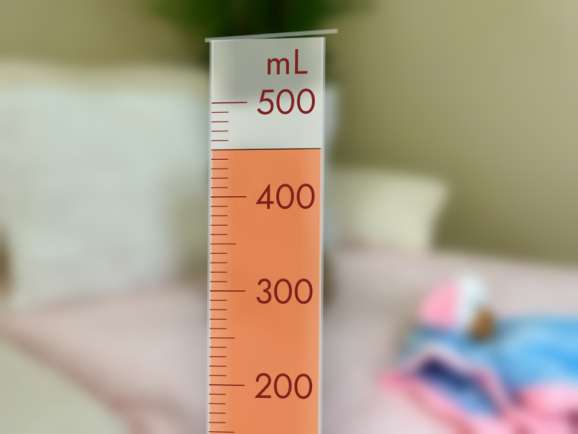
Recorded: 450 mL
